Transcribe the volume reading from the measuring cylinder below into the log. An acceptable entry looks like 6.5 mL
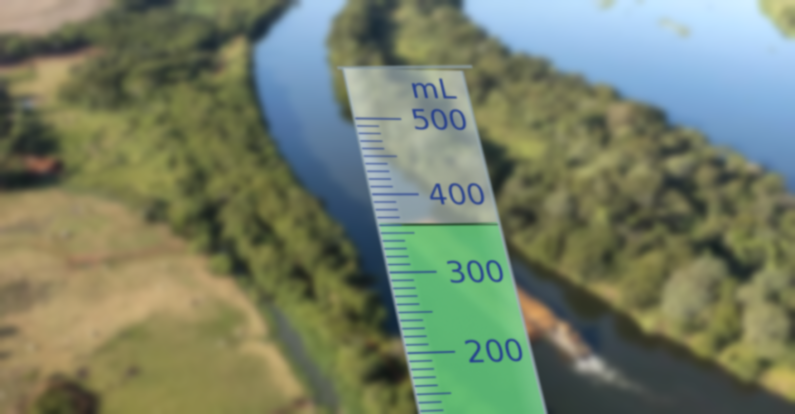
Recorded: 360 mL
